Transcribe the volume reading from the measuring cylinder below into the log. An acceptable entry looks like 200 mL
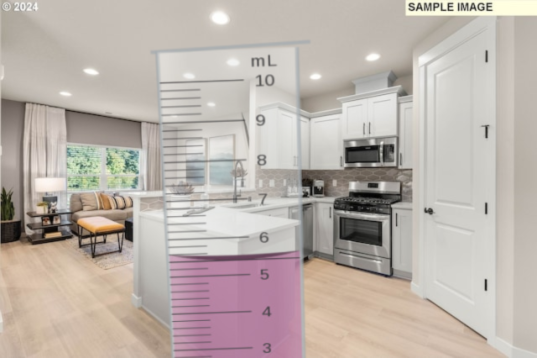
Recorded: 5.4 mL
